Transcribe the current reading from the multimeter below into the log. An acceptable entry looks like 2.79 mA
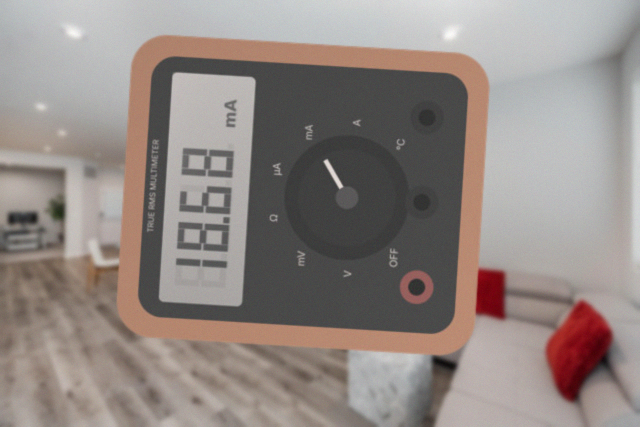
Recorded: 18.68 mA
